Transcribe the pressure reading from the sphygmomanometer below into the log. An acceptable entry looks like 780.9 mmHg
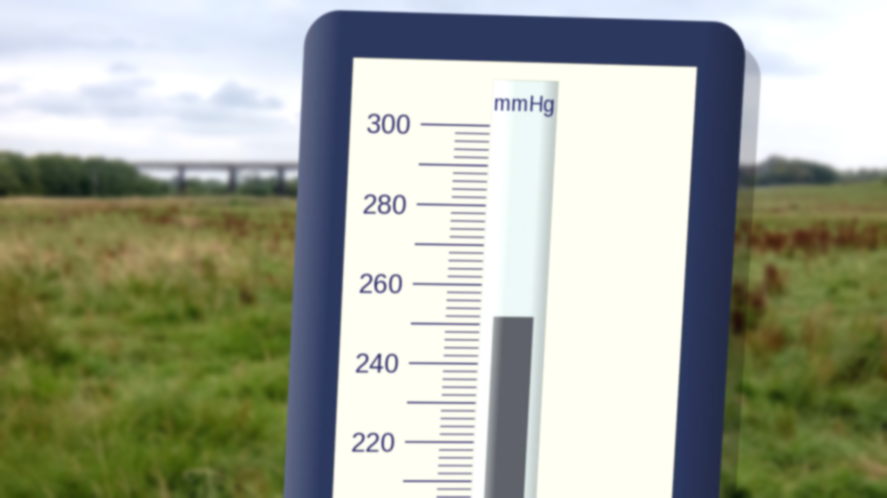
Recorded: 252 mmHg
